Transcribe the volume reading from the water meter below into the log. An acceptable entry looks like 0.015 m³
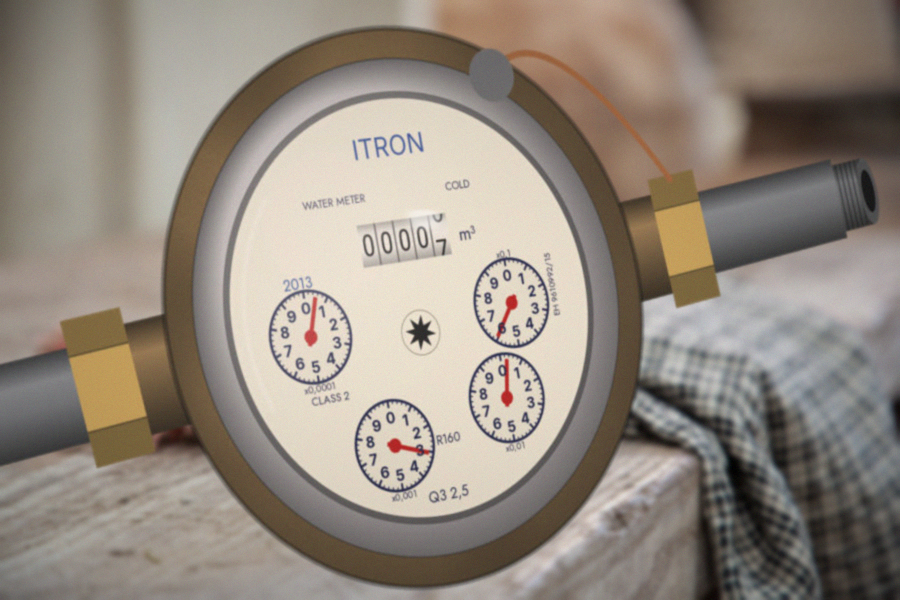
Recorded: 6.6030 m³
